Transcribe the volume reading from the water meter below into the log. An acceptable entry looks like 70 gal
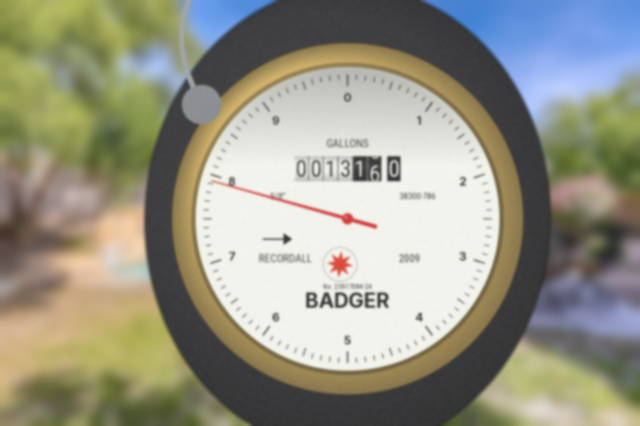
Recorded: 13157.9 gal
